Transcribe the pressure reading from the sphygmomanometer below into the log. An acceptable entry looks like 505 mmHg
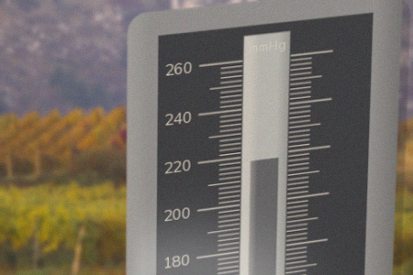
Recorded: 218 mmHg
